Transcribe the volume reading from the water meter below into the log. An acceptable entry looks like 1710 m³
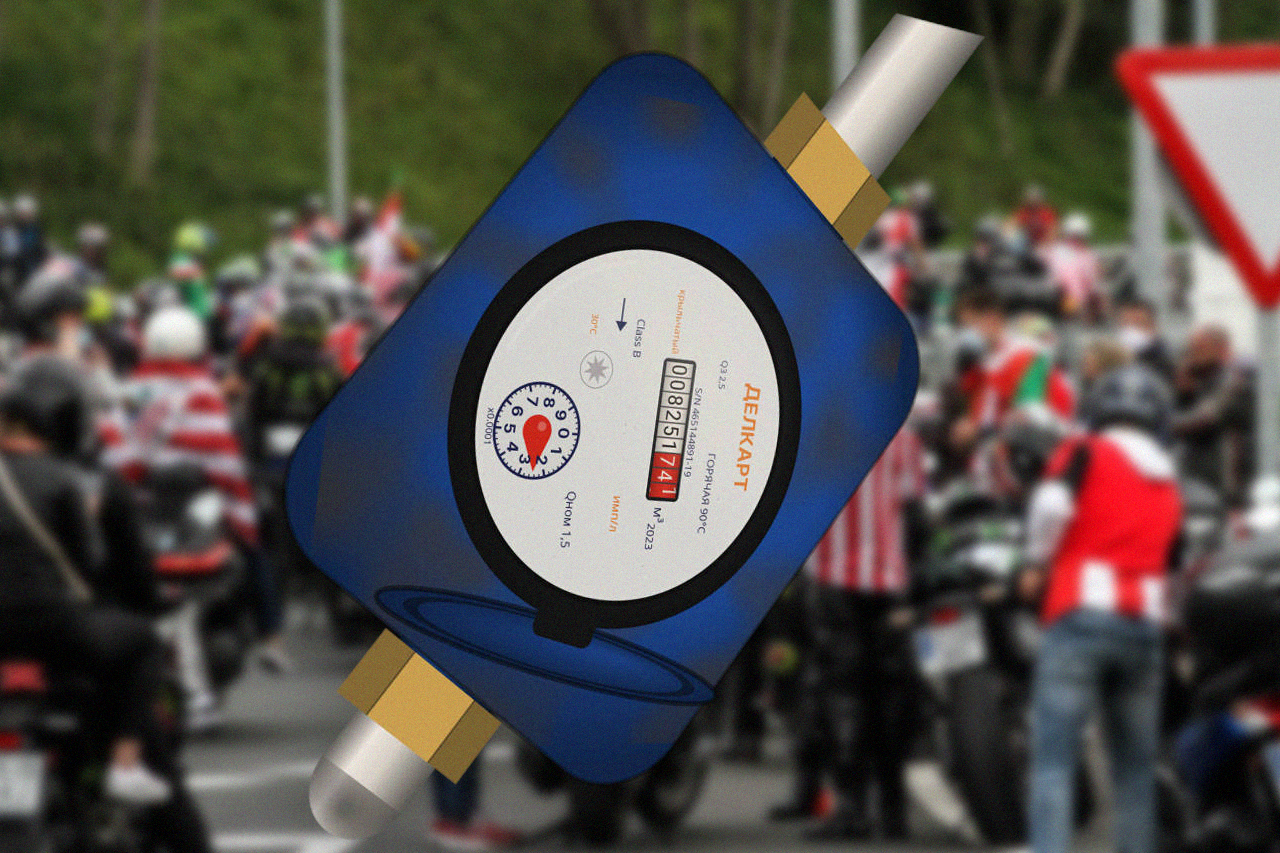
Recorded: 8251.7412 m³
